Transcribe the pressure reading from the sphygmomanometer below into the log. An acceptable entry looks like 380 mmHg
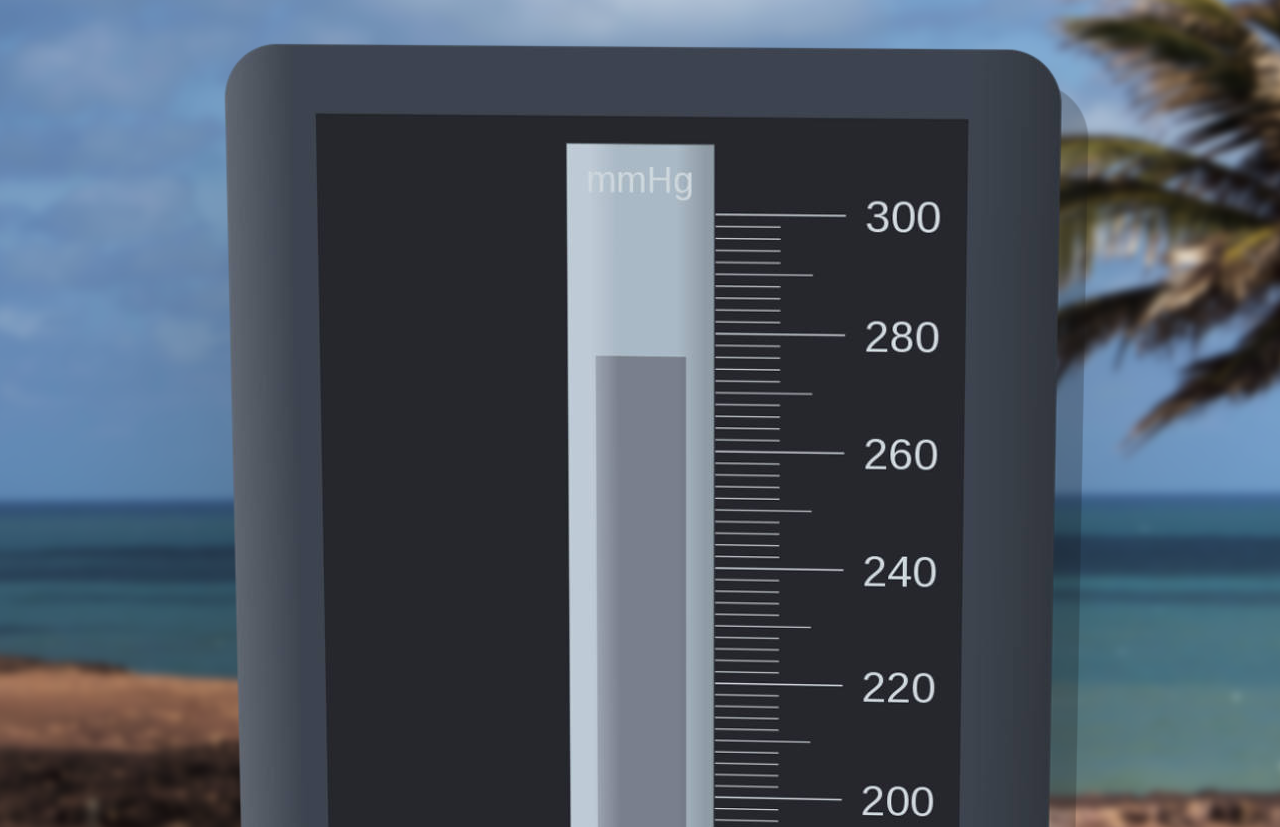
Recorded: 276 mmHg
